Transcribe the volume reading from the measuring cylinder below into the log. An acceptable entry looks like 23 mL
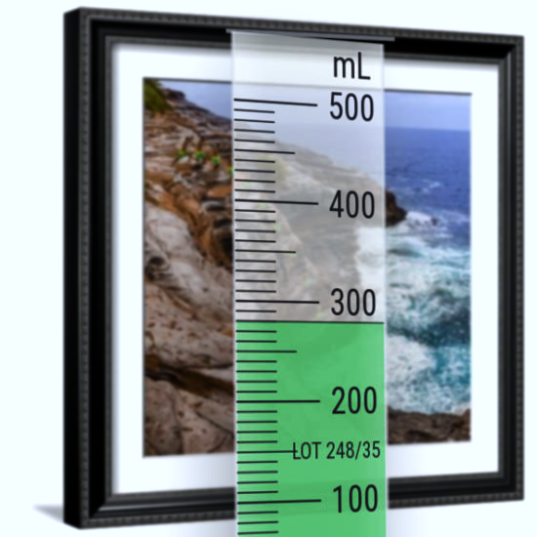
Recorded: 280 mL
